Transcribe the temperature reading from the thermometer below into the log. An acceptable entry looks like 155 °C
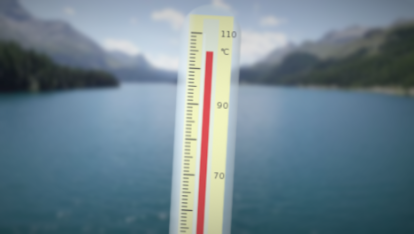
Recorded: 105 °C
